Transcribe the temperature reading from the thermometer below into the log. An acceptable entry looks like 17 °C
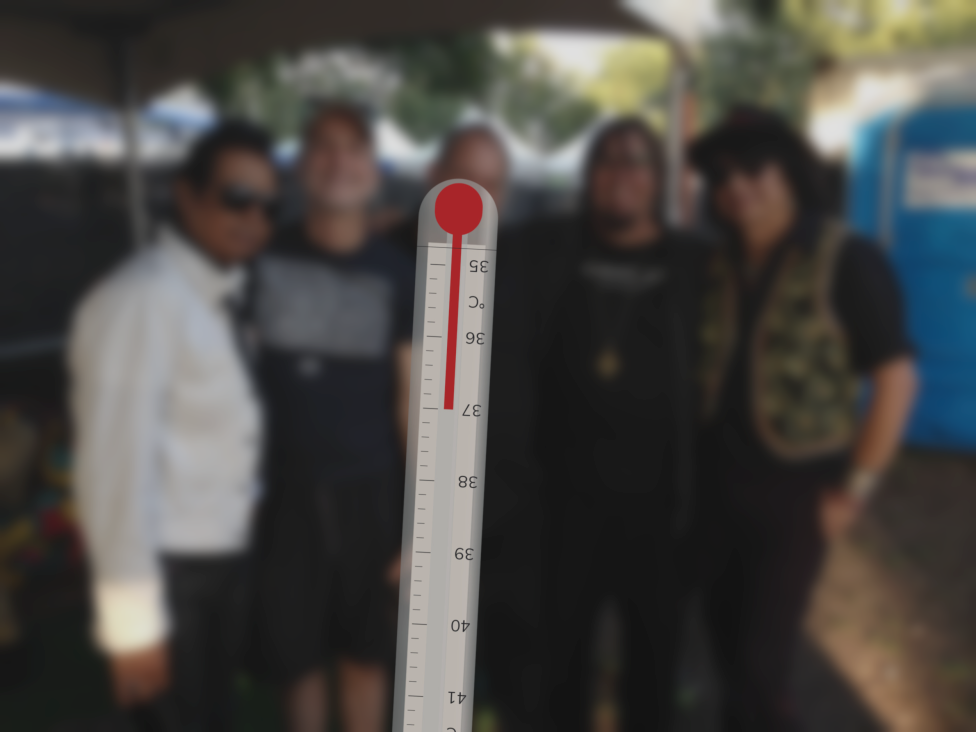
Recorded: 37 °C
